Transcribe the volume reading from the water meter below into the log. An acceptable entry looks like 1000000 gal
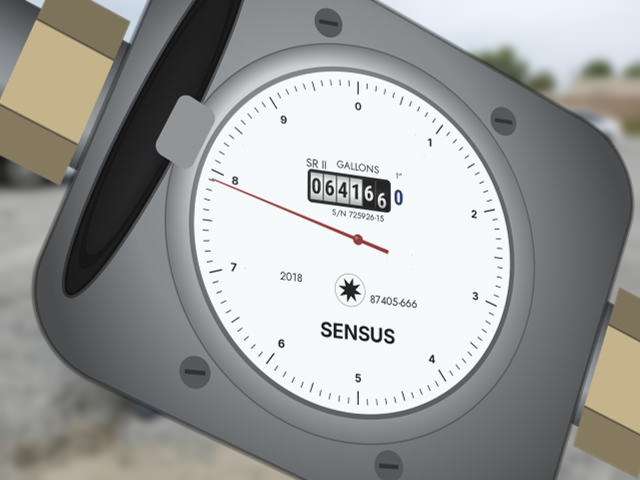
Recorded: 641657.9 gal
